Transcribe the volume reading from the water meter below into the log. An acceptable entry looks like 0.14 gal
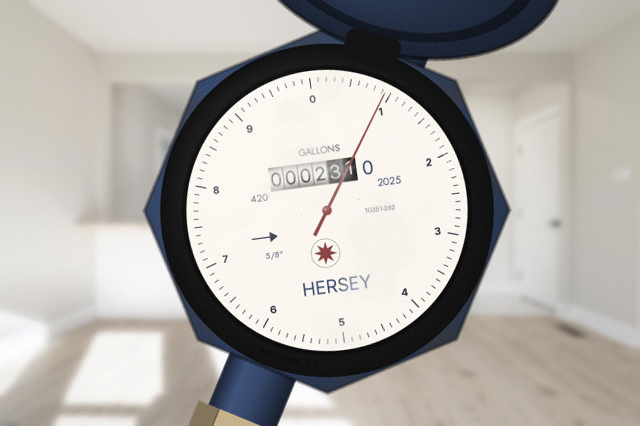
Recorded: 2310.9 gal
